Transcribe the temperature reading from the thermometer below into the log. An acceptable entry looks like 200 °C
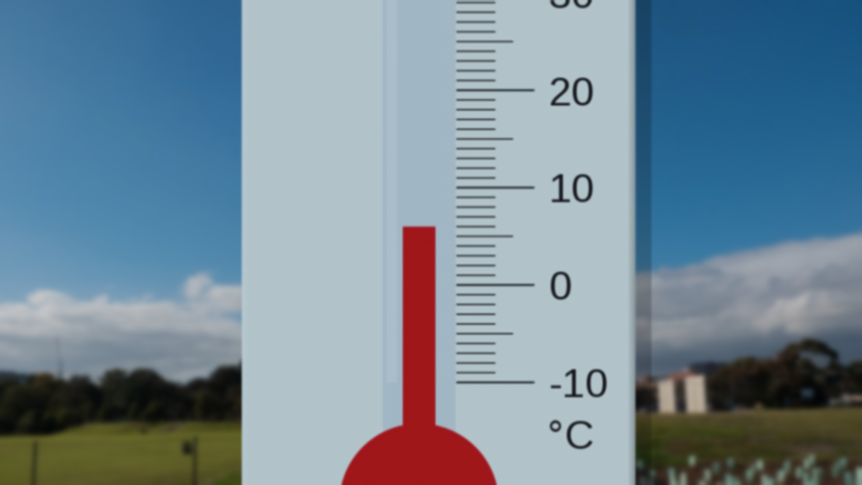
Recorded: 6 °C
